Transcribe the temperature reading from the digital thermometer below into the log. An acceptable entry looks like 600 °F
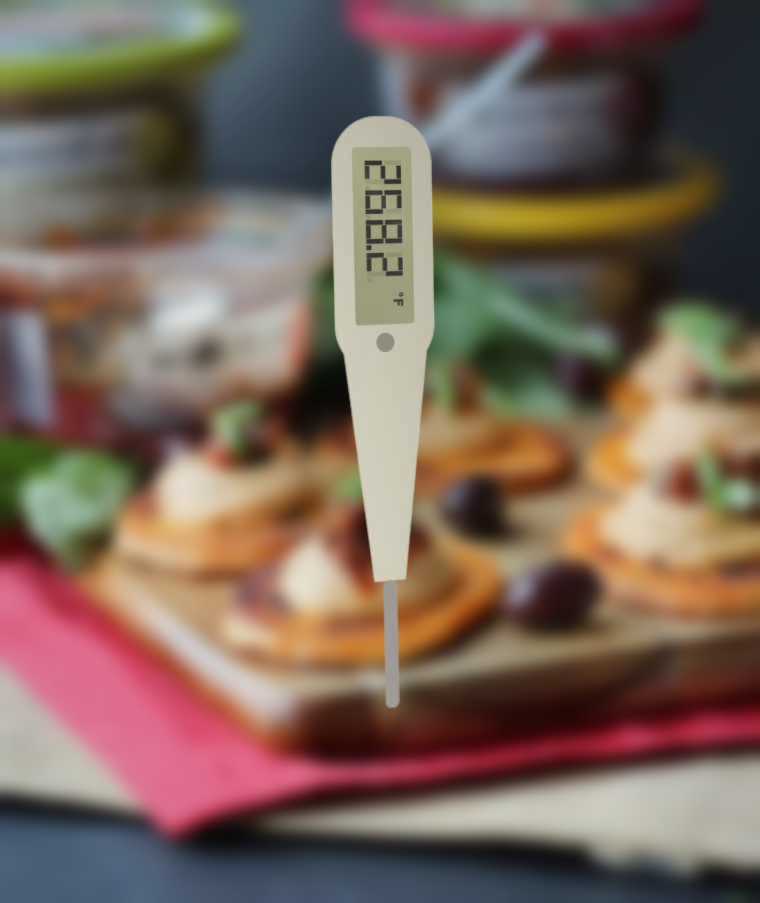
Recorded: 268.2 °F
